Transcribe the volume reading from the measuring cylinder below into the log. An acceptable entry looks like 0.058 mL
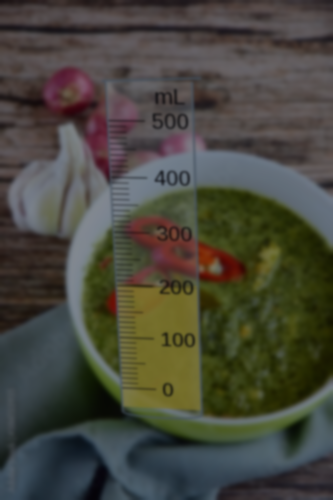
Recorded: 200 mL
